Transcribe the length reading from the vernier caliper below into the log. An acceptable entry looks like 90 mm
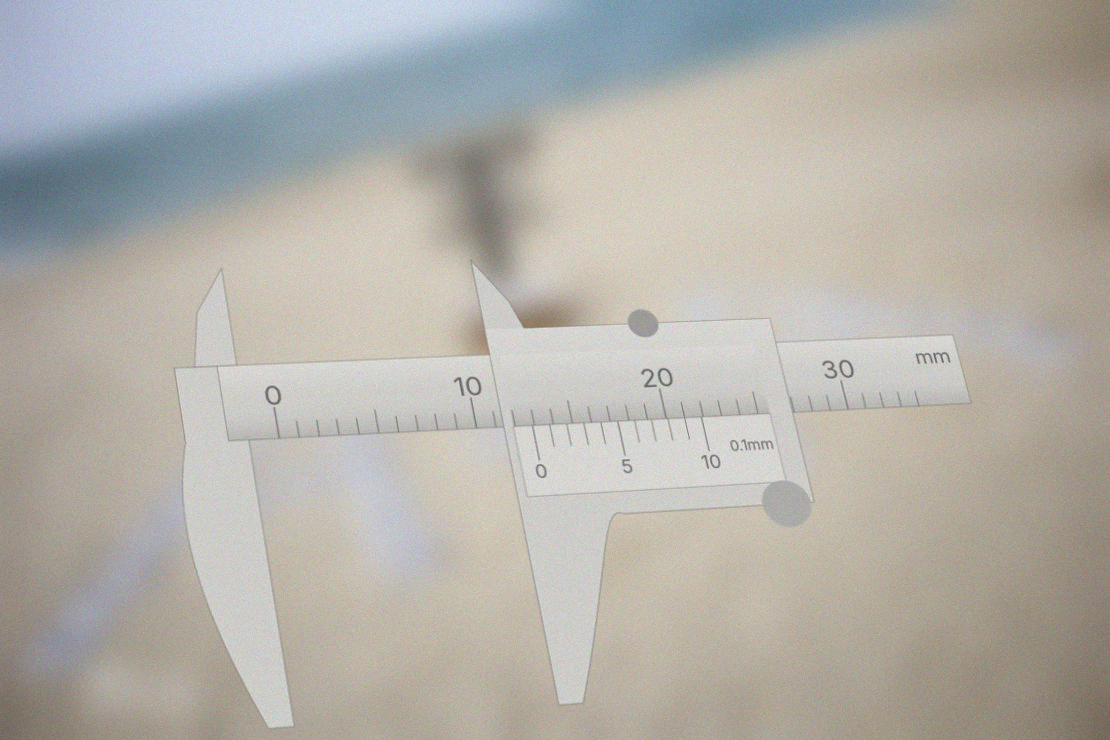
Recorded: 12.9 mm
